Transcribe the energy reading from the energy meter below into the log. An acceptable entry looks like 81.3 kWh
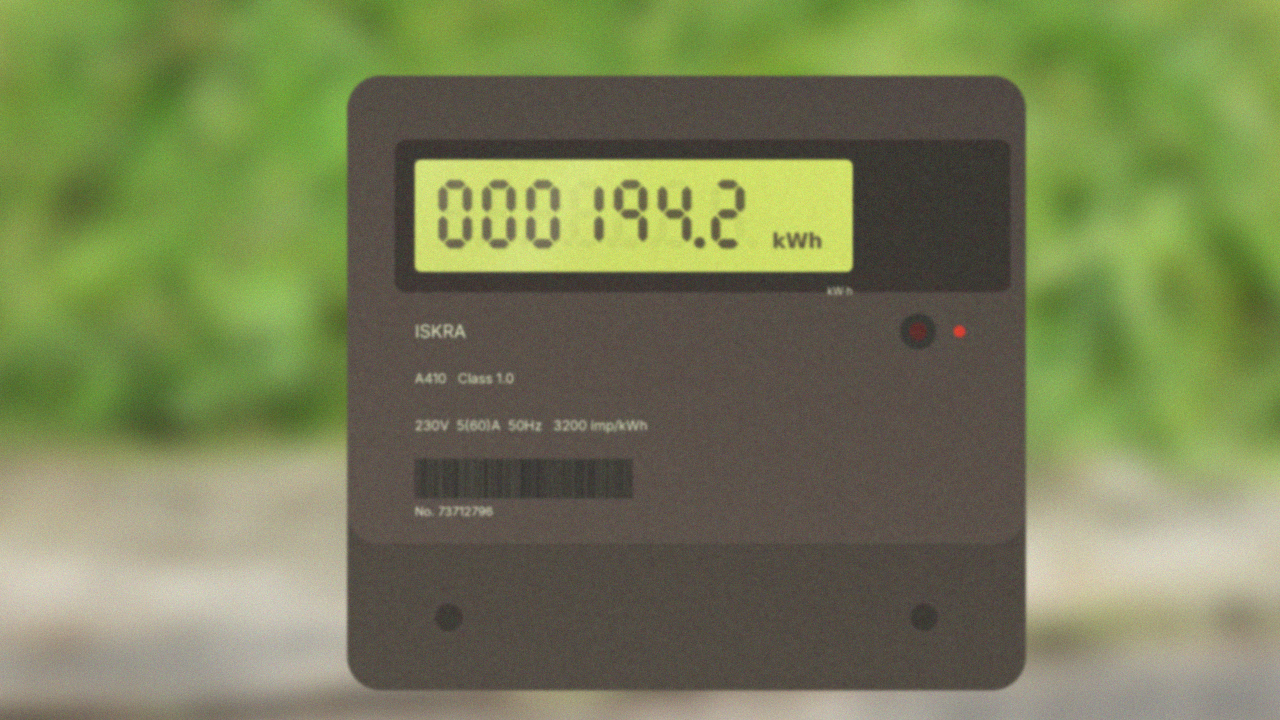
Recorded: 194.2 kWh
